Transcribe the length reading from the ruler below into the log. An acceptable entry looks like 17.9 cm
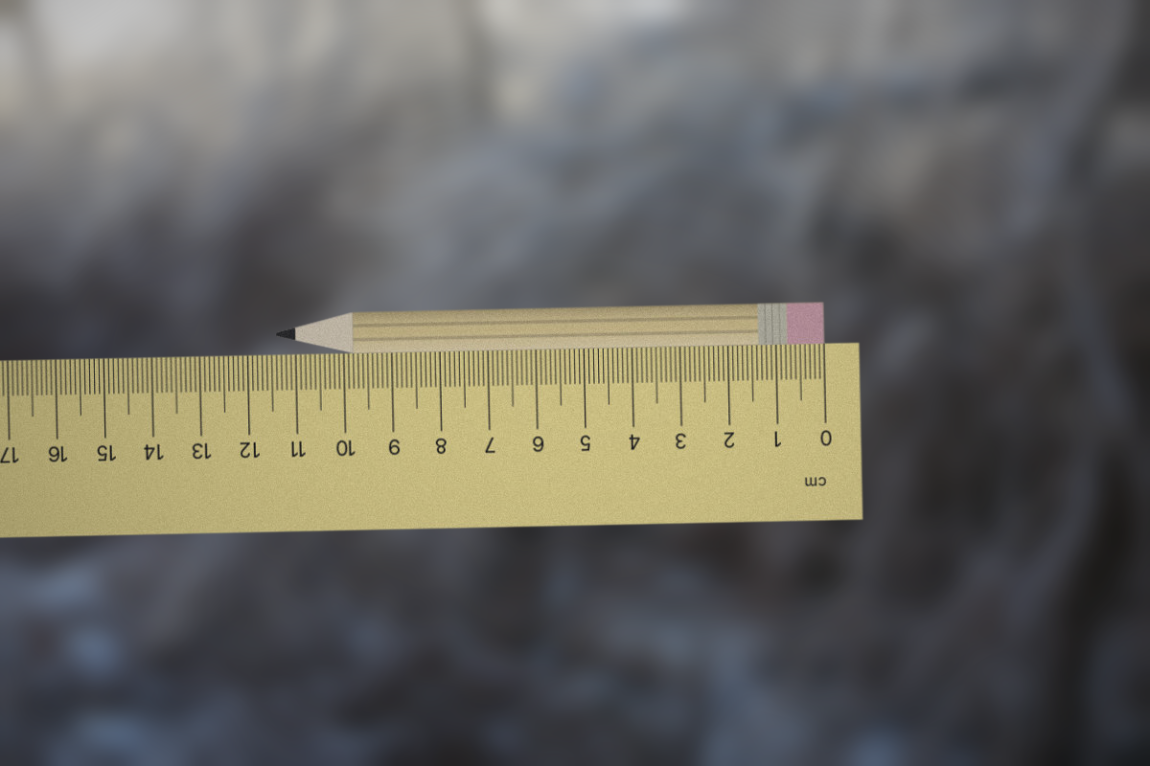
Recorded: 11.4 cm
